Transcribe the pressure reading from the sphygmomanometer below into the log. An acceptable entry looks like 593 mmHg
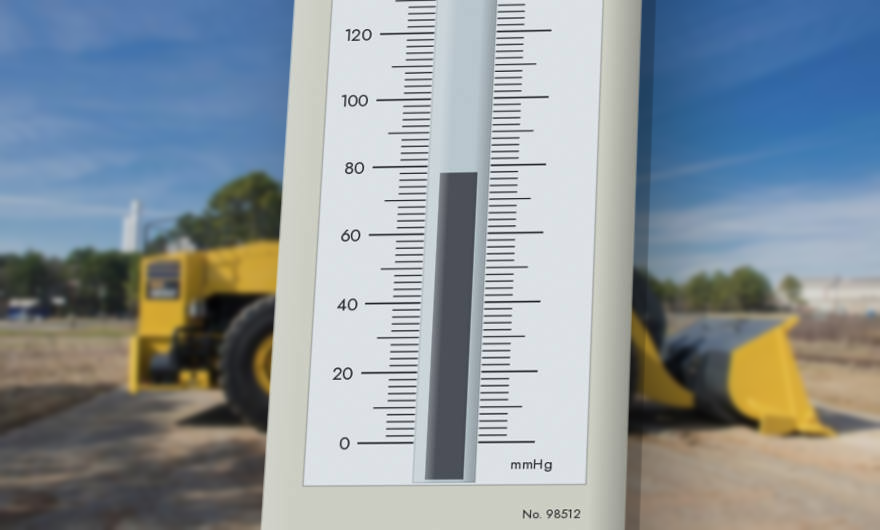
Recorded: 78 mmHg
